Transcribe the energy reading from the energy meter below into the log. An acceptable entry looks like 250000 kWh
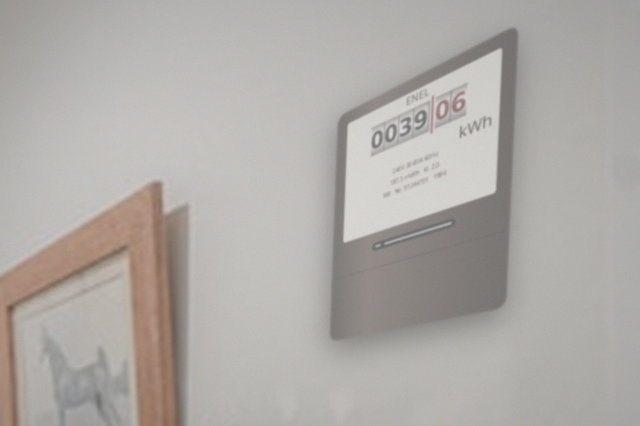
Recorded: 39.06 kWh
